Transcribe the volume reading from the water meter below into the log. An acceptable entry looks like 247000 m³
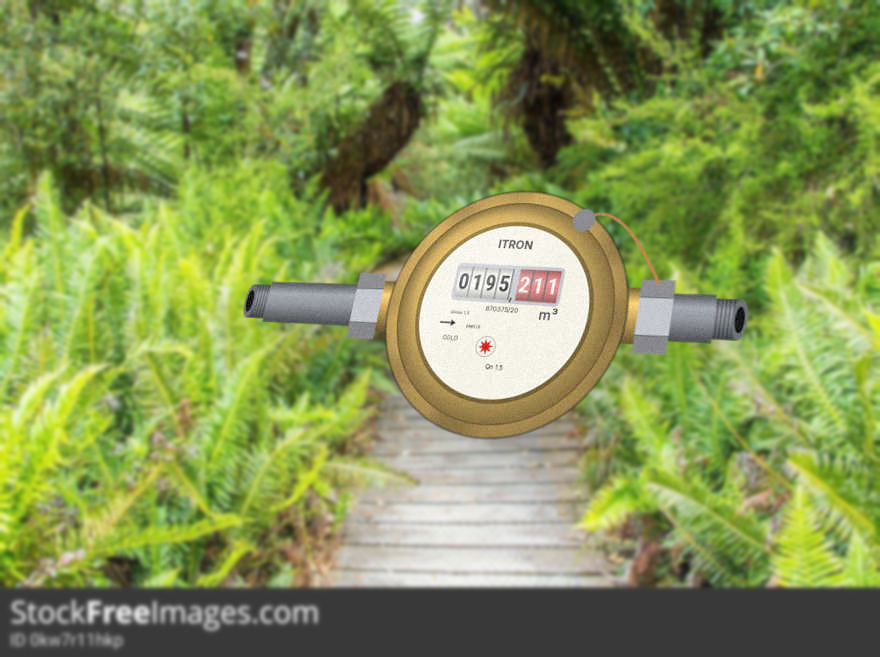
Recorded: 195.211 m³
